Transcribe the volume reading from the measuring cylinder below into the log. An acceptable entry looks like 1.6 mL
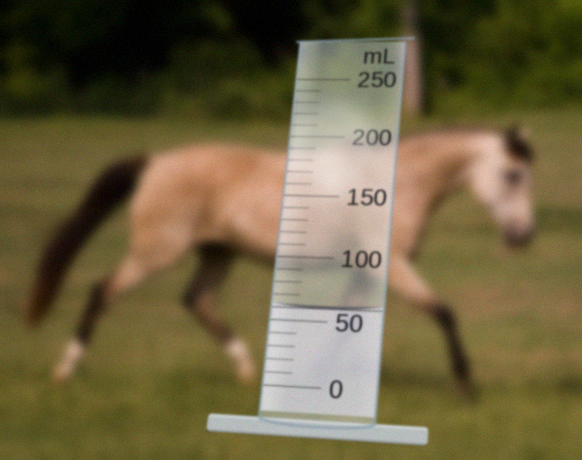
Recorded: 60 mL
